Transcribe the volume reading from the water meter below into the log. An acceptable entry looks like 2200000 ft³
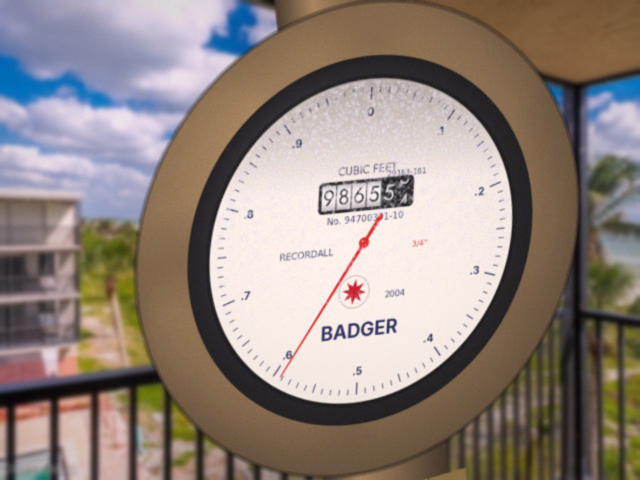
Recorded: 986553.59 ft³
